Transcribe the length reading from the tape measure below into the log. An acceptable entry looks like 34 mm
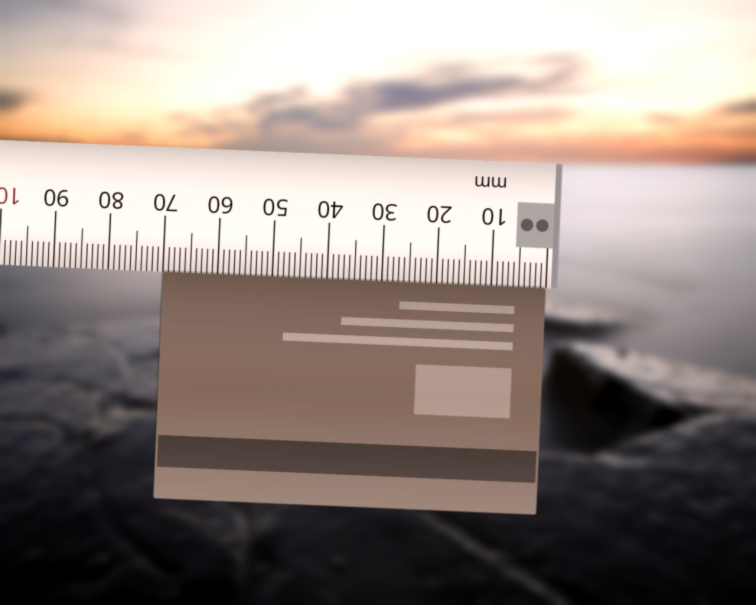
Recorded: 70 mm
